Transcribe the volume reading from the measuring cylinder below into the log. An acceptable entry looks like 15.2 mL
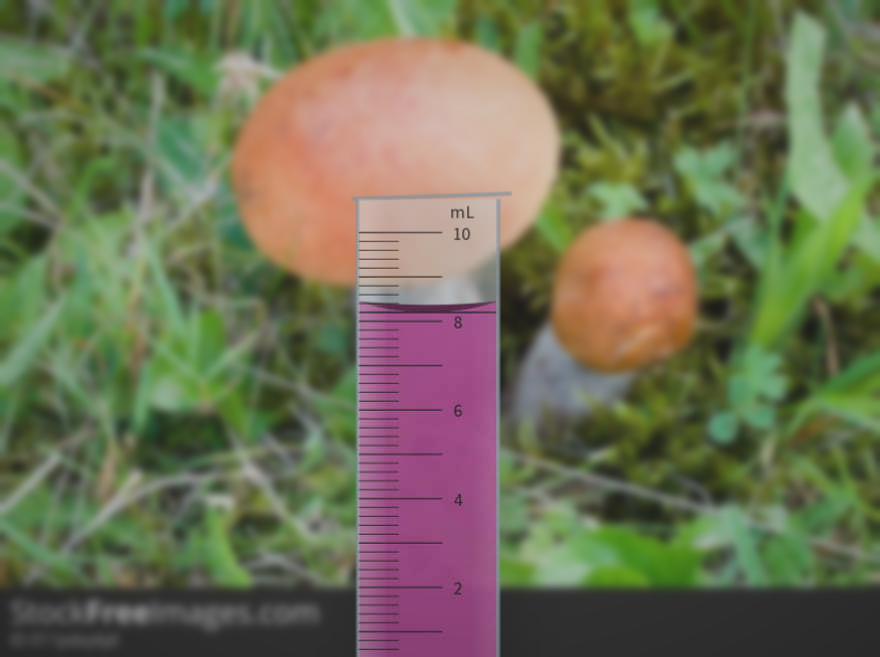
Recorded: 8.2 mL
